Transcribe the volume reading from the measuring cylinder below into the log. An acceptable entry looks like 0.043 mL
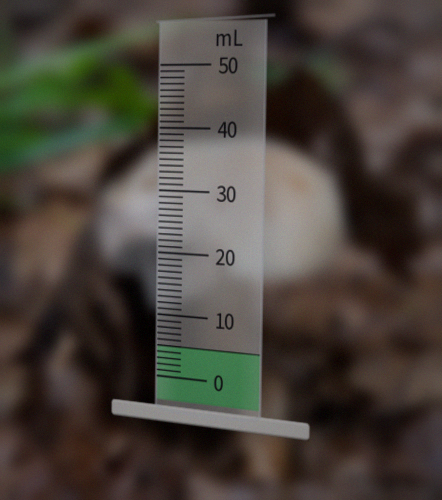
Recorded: 5 mL
